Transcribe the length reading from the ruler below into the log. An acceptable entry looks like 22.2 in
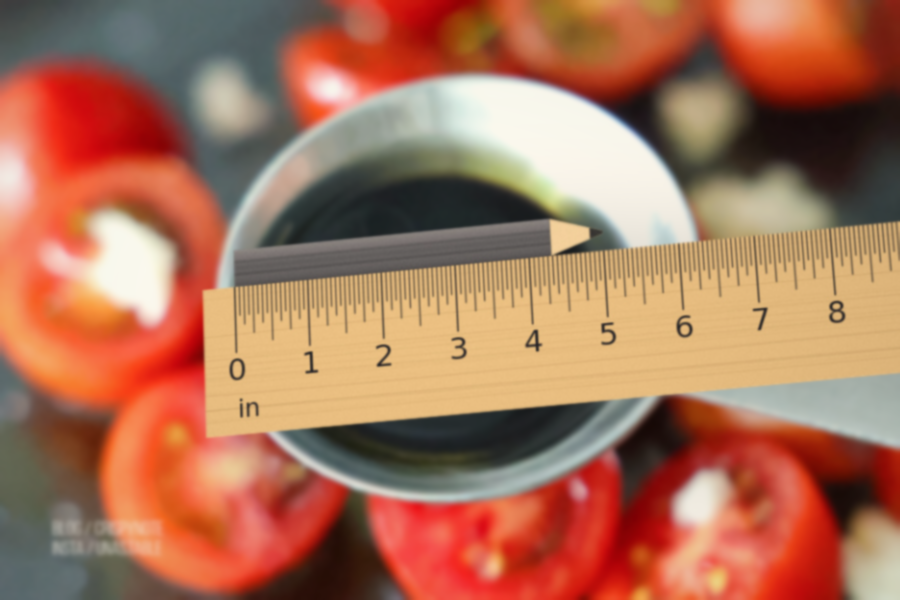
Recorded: 5 in
